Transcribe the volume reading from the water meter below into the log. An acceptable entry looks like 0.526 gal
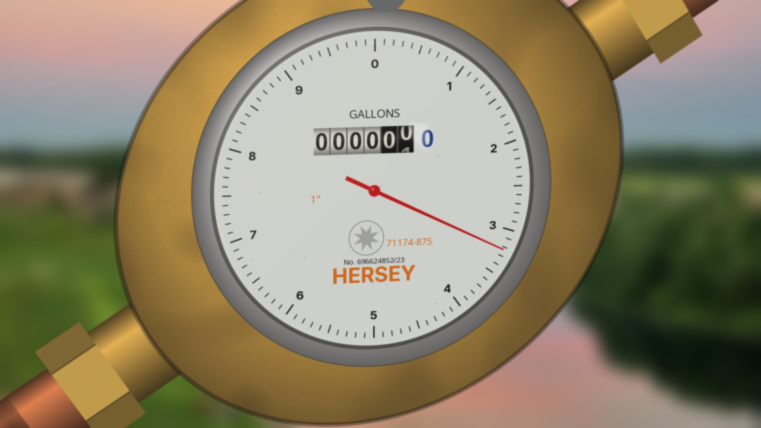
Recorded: 3.2 gal
